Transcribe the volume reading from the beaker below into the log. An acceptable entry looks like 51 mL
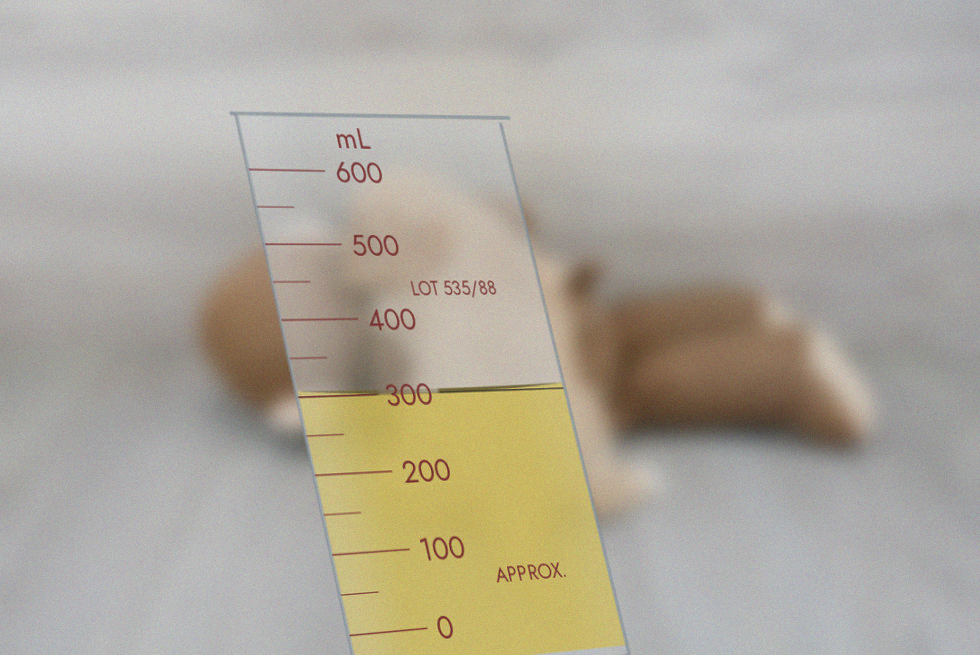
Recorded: 300 mL
